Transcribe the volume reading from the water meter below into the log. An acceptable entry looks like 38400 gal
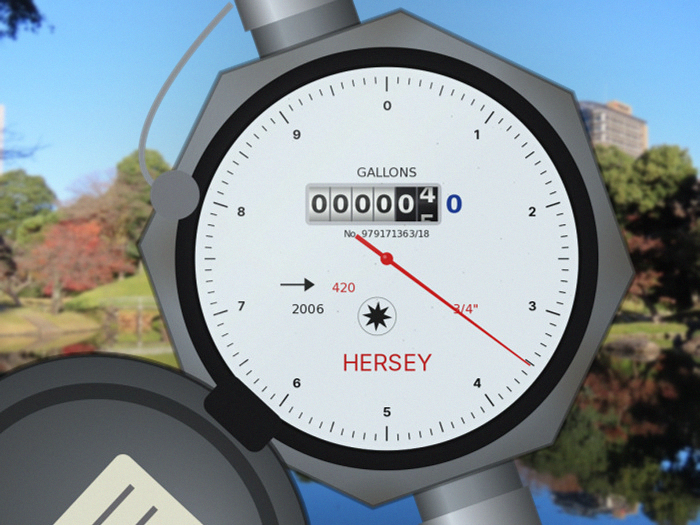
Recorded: 43.5 gal
